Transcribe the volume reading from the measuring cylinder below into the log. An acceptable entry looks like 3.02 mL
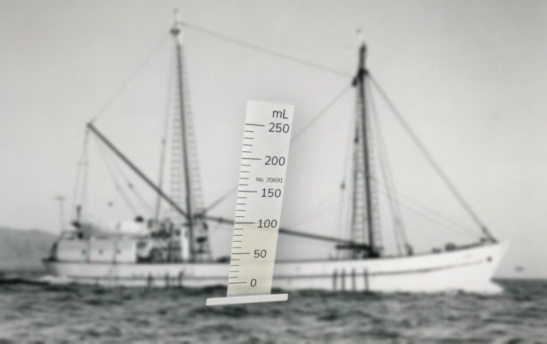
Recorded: 100 mL
